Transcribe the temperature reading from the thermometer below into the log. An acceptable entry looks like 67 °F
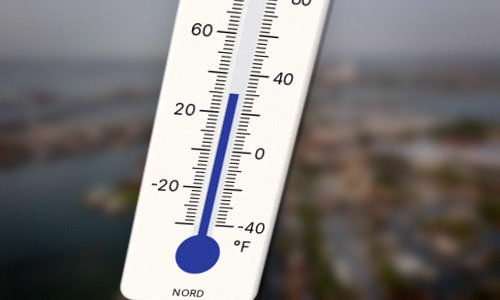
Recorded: 30 °F
